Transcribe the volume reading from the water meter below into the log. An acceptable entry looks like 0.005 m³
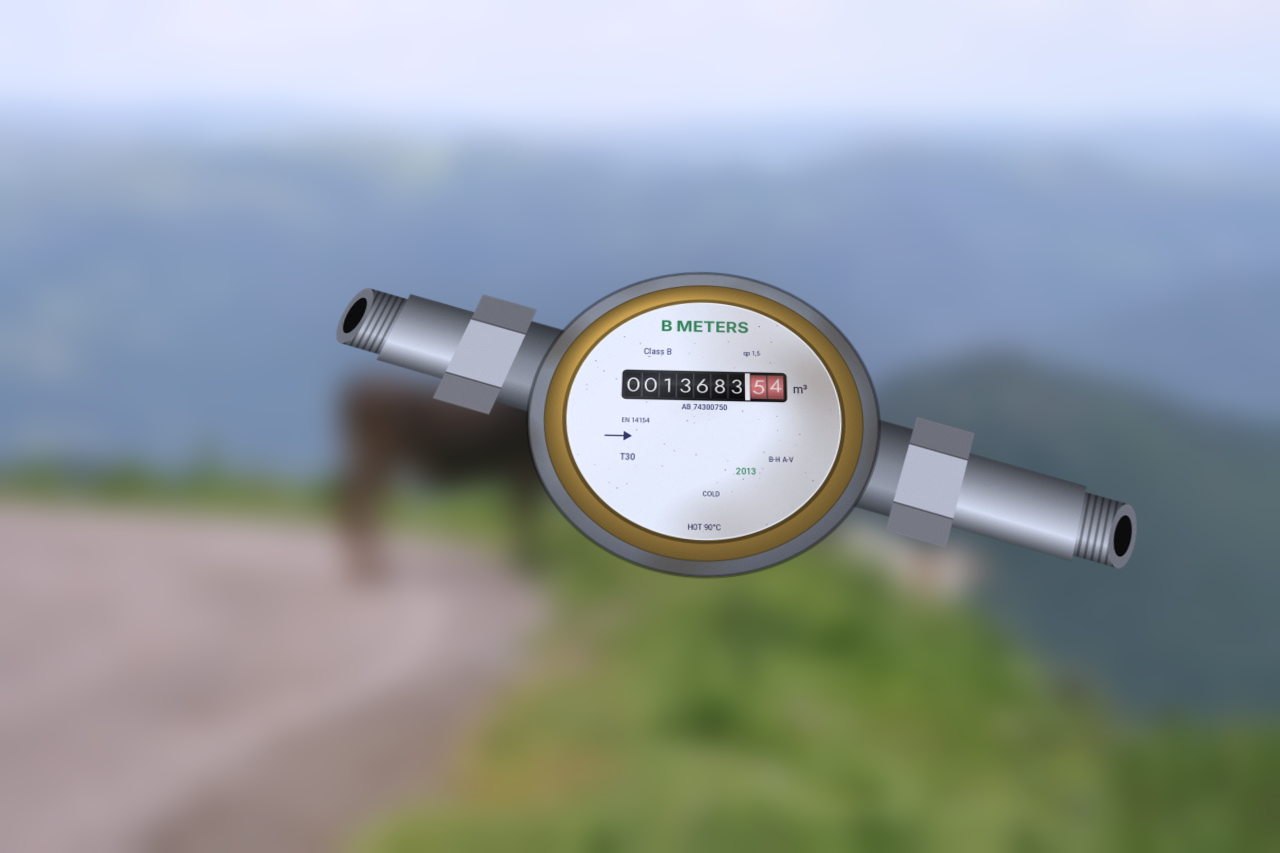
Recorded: 13683.54 m³
